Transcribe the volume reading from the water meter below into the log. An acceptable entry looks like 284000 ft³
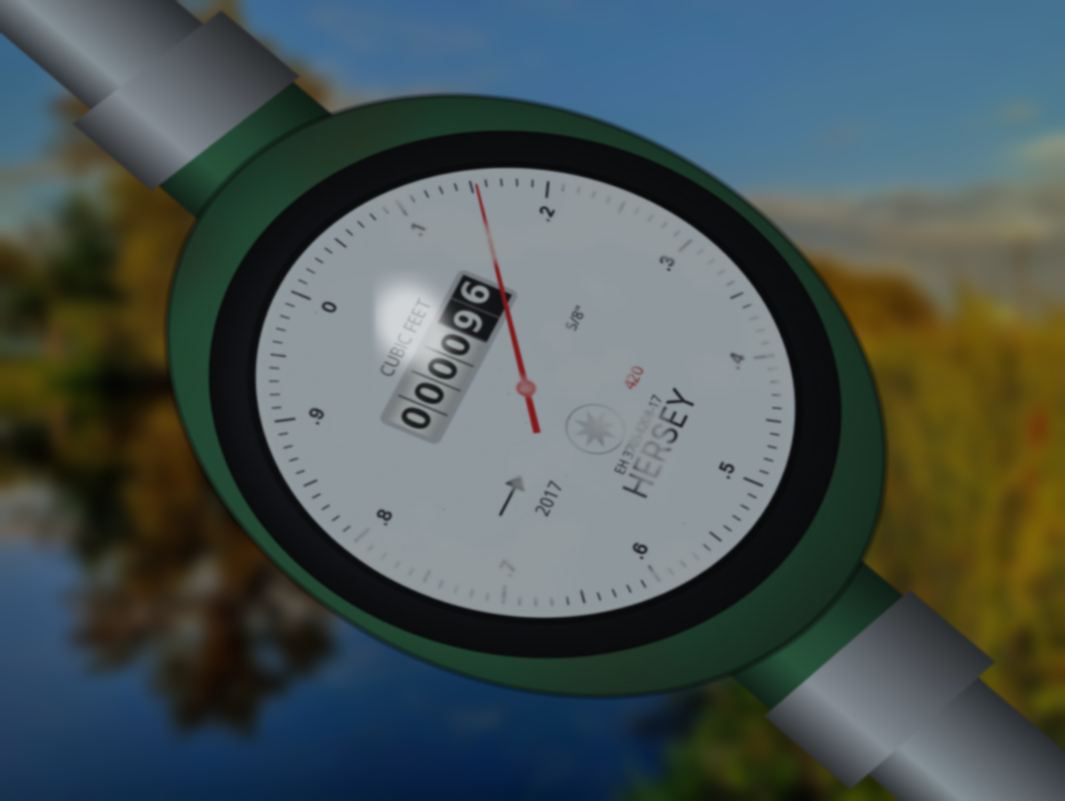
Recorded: 96.15 ft³
